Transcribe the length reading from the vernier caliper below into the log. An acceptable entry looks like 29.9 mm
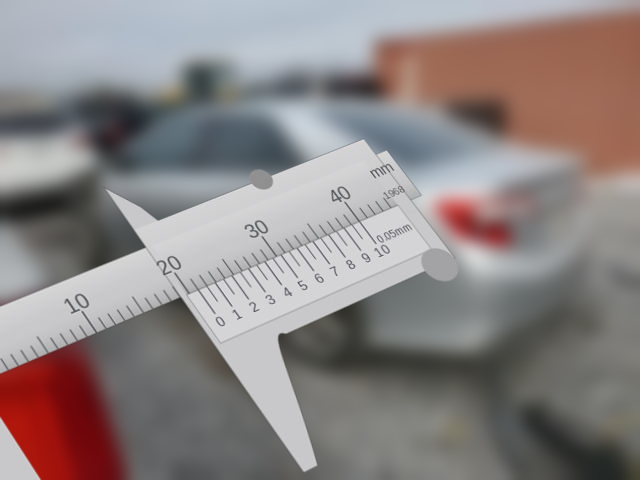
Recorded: 21.0 mm
